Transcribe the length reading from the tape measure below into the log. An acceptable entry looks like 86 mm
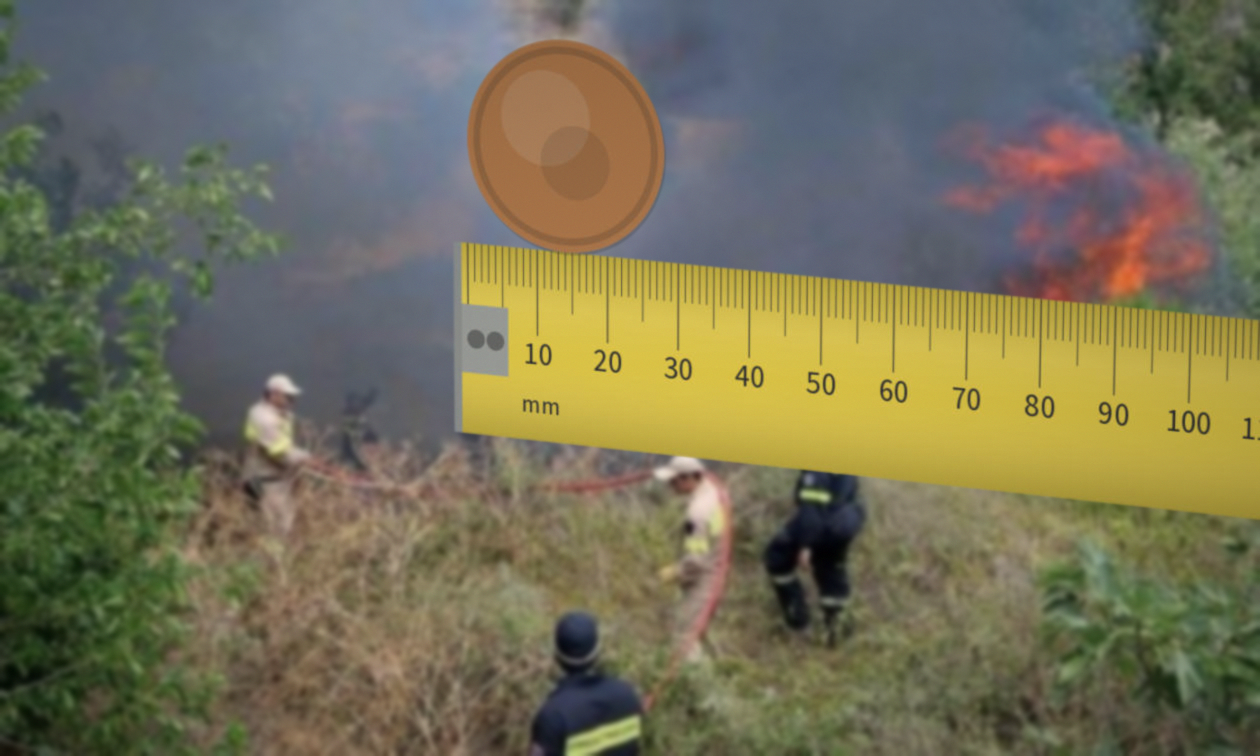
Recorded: 28 mm
